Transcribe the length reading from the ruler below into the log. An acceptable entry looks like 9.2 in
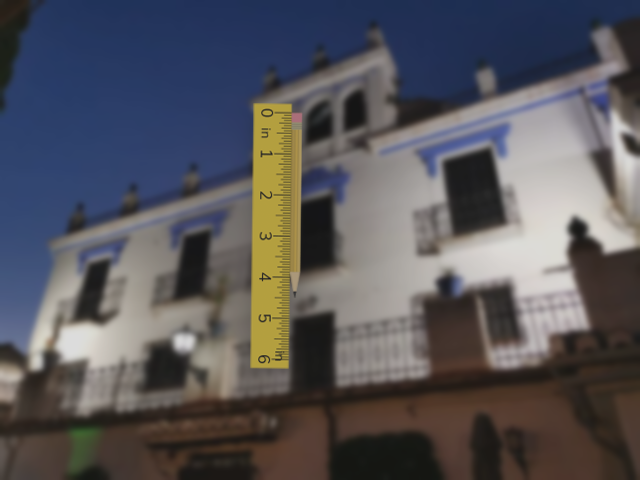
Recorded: 4.5 in
